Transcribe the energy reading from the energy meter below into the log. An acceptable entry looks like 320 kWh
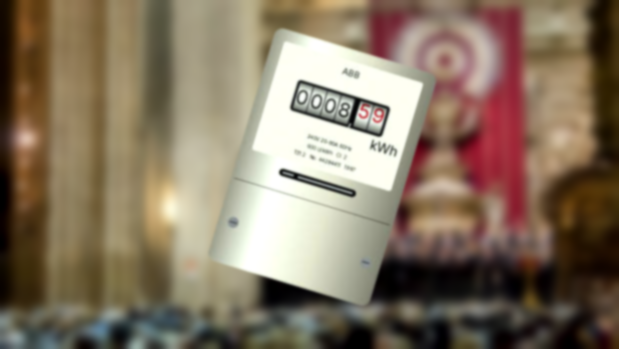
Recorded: 8.59 kWh
